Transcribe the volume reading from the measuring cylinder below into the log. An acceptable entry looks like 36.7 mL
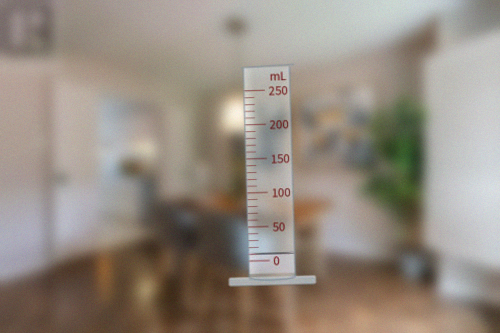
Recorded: 10 mL
